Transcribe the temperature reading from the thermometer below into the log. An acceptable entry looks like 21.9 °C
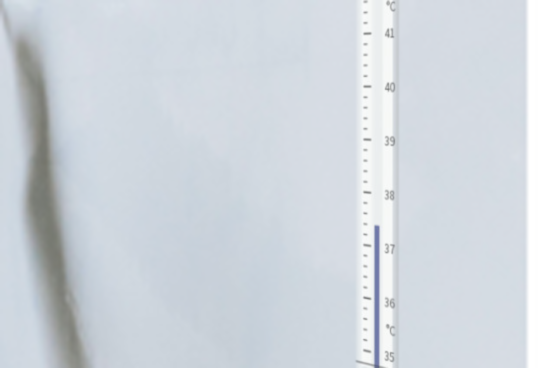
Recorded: 37.4 °C
